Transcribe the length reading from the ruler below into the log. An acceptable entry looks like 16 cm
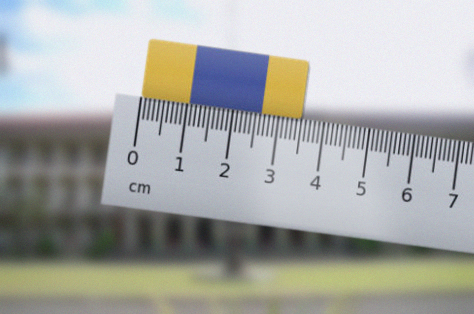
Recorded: 3.5 cm
